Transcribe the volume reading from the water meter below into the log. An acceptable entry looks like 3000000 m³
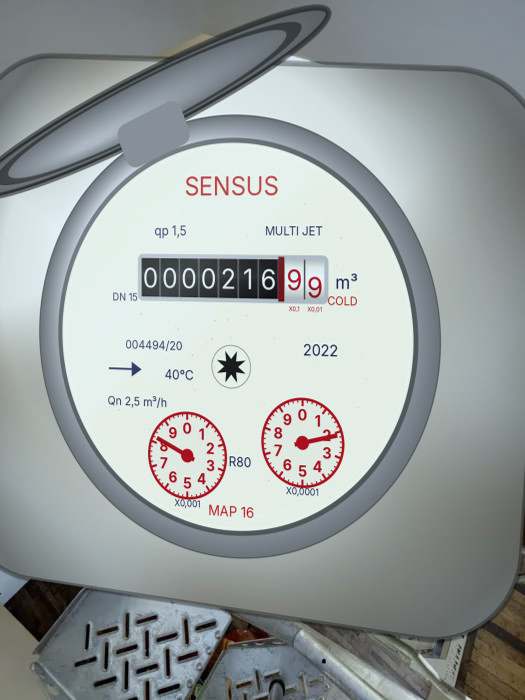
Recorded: 216.9882 m³
